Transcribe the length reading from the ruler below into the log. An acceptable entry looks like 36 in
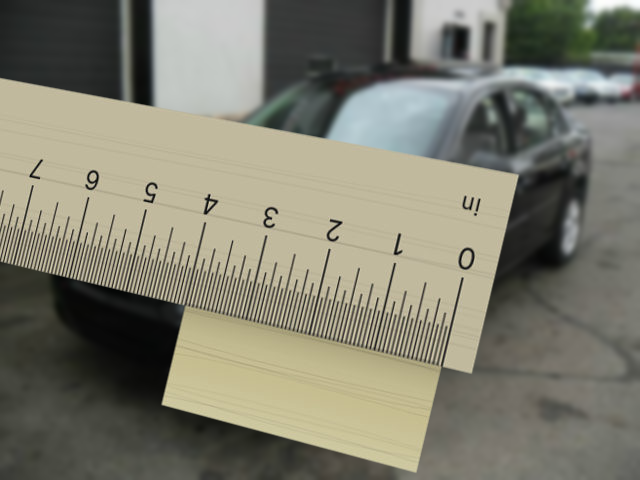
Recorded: 4 in
